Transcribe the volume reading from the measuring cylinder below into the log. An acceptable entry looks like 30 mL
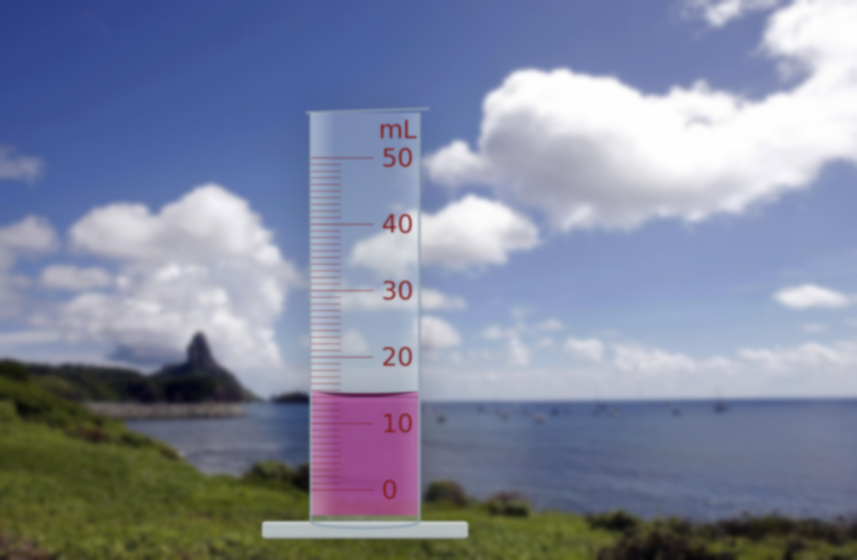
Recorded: 14 mL
